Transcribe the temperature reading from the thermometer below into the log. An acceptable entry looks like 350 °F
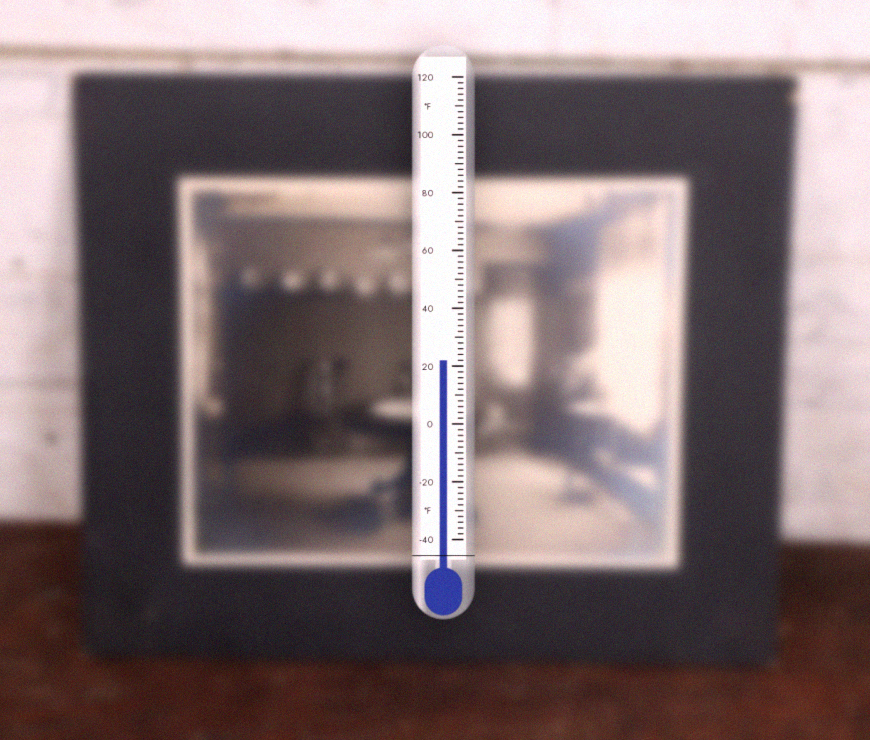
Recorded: 22 °F
